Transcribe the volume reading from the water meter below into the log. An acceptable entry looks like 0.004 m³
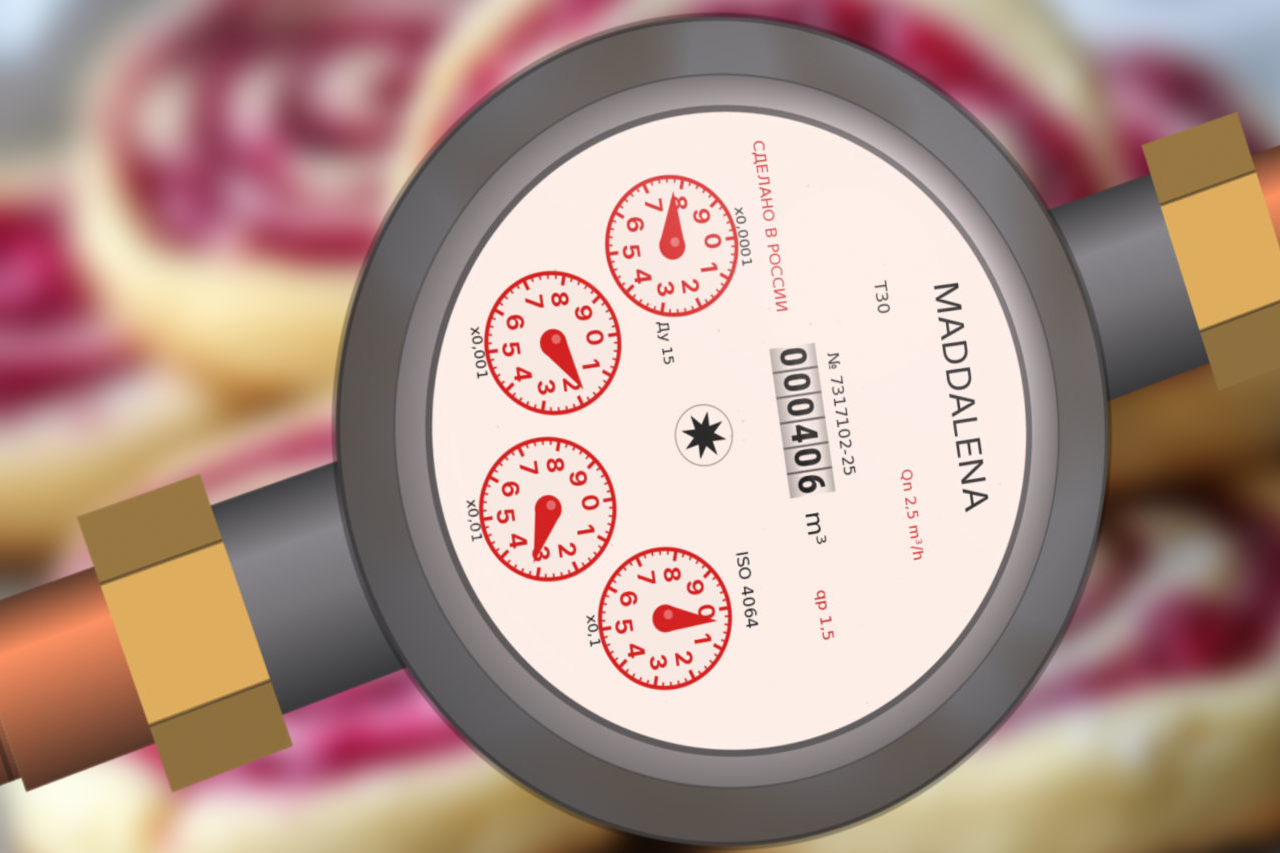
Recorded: 406.0317 m³
